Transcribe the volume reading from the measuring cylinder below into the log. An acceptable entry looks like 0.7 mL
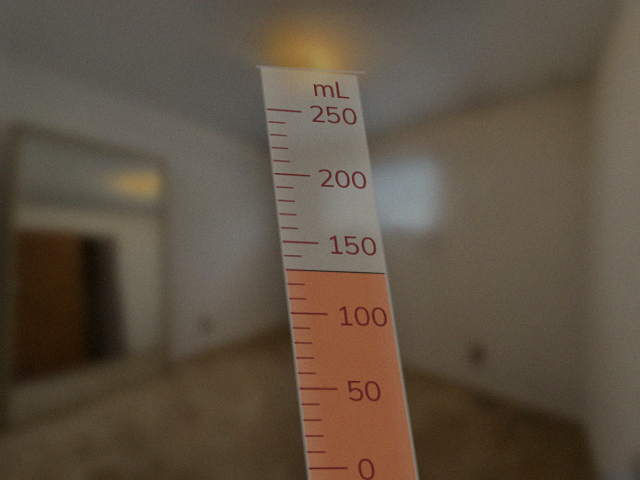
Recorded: 130 mL
